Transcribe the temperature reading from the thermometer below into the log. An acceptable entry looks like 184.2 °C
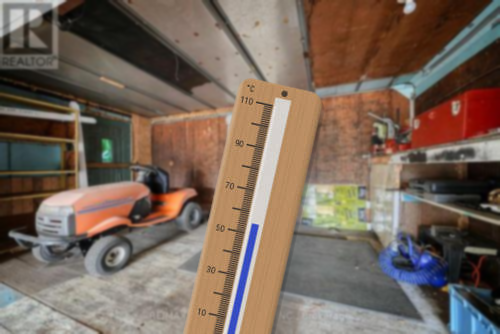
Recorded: 55 °C
